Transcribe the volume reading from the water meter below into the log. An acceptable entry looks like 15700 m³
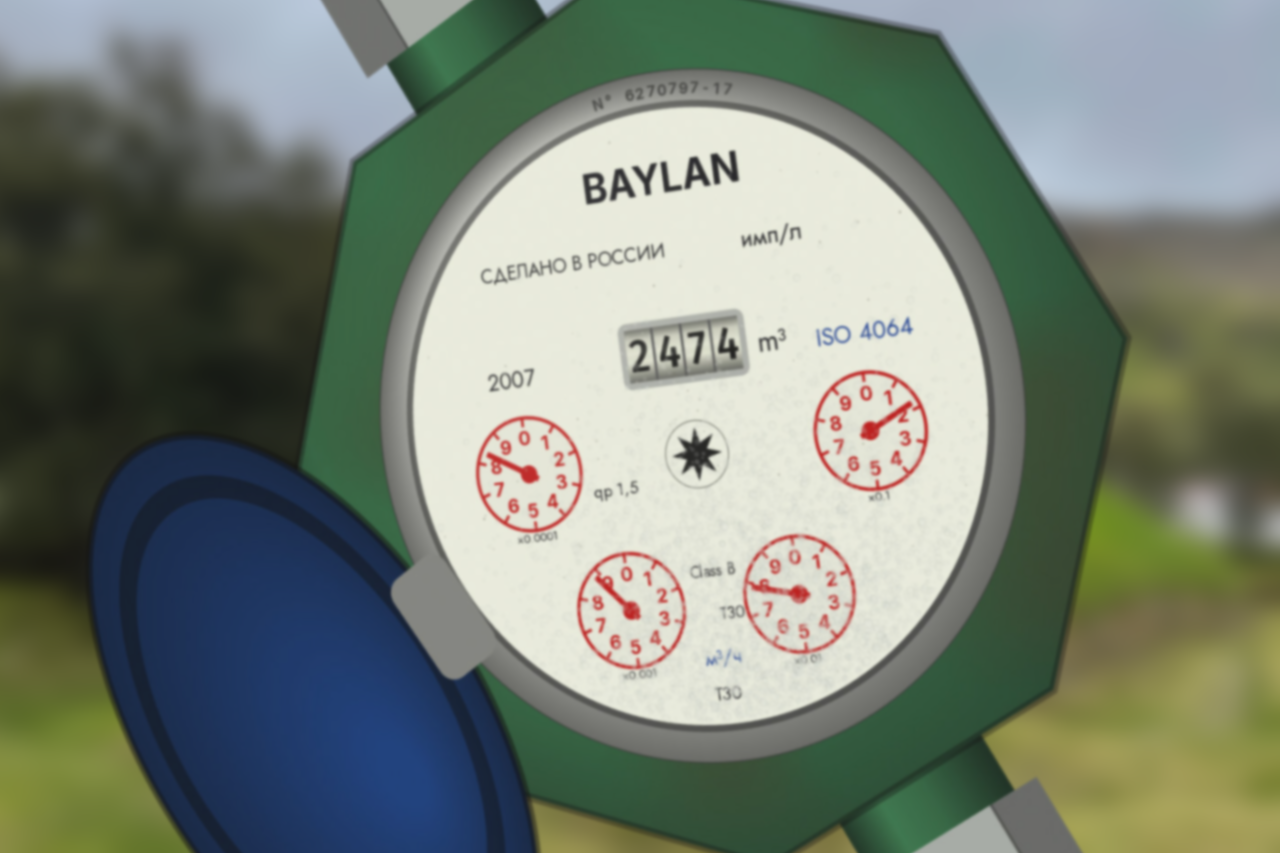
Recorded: 2474.1788 m³
